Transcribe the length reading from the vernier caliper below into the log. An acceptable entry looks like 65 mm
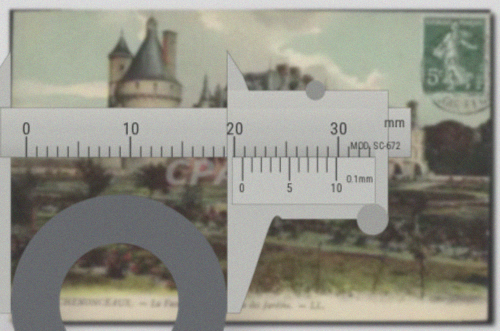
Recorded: 20.8 mm
